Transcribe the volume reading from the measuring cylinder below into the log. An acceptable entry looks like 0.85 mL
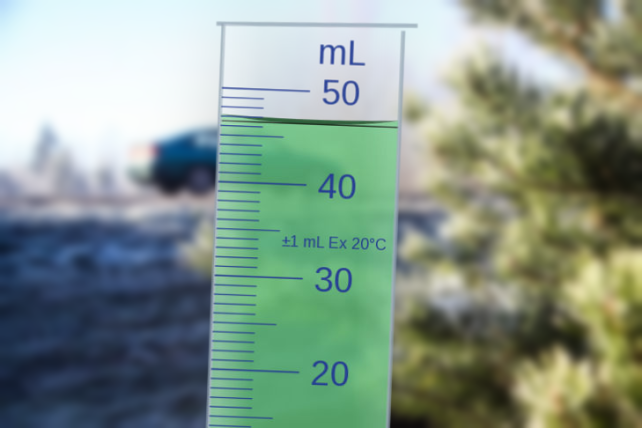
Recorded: 46.5 mL
